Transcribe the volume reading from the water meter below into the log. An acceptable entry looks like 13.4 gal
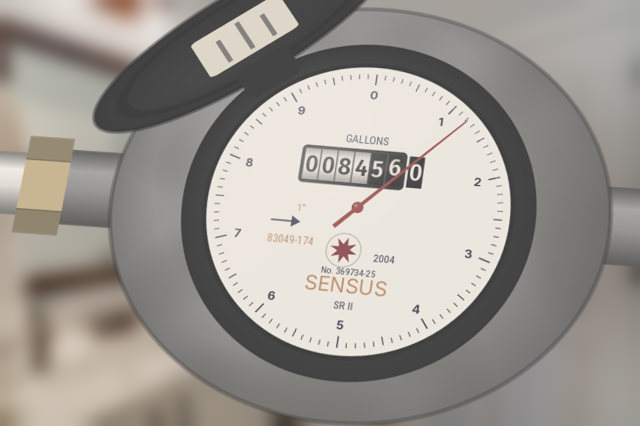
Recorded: 84561.2 gal
